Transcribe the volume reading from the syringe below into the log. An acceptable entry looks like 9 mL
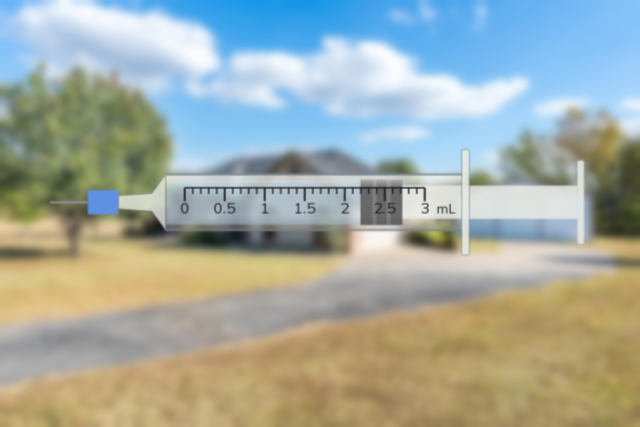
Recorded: 2.2 mL
